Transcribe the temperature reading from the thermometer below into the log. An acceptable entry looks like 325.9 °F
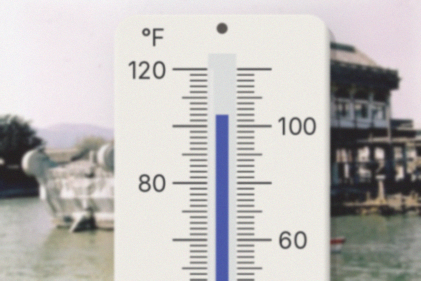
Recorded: 104 °F
